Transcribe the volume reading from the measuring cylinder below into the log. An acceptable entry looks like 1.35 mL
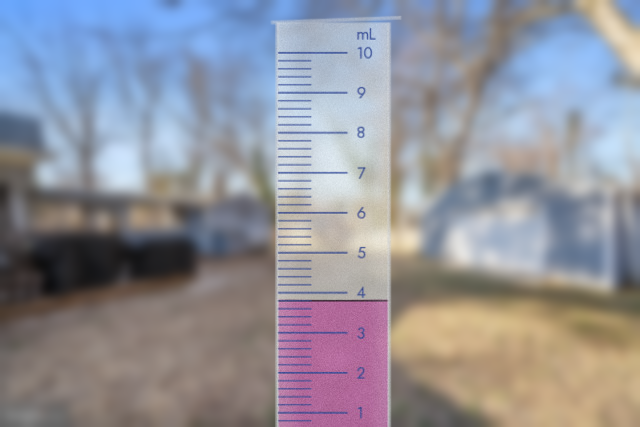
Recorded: 3.8 mL
